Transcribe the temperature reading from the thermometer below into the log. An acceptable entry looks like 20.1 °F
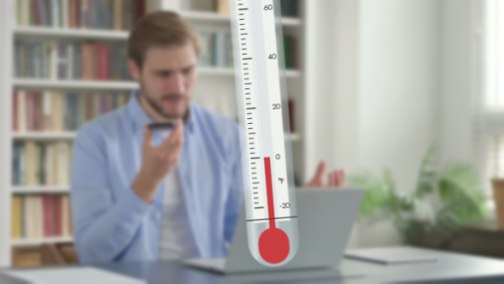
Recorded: 0 °F
